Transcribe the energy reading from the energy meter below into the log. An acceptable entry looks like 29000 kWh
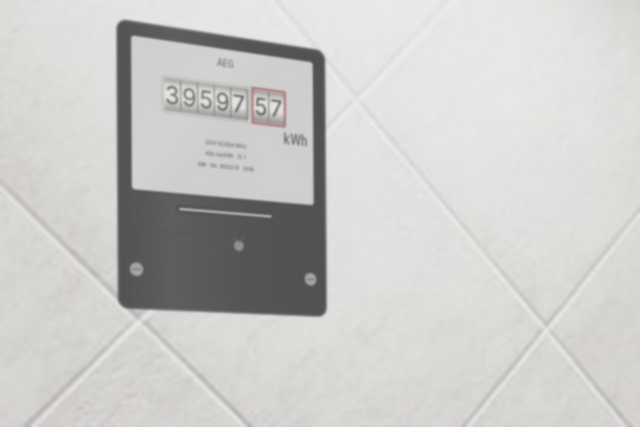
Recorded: 39597.57 kWh
